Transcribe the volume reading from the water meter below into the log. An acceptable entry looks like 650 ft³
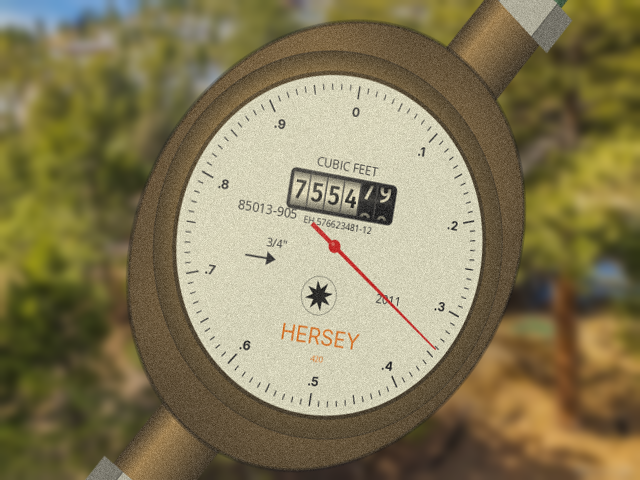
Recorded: 755479.34 ft³
